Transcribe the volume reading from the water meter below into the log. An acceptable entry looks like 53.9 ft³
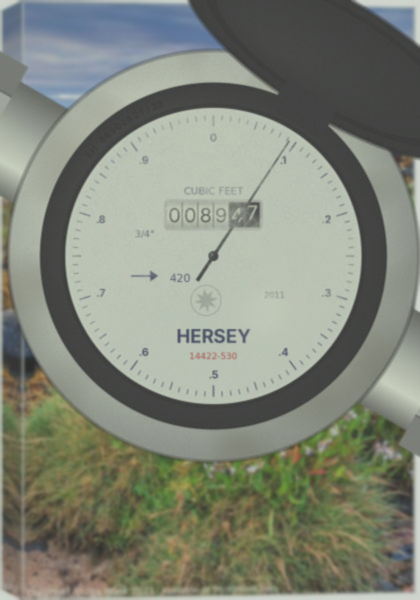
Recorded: 8947.09 ft³
